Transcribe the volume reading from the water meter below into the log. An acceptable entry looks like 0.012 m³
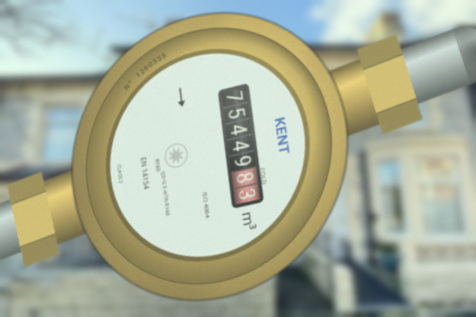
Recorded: 75449.83 m³
